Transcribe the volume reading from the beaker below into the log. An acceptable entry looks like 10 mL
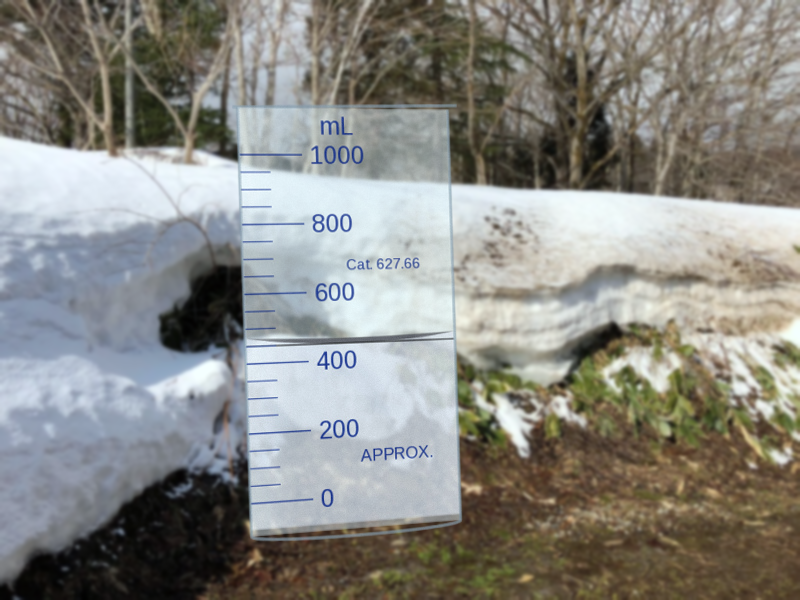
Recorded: 450 mL
